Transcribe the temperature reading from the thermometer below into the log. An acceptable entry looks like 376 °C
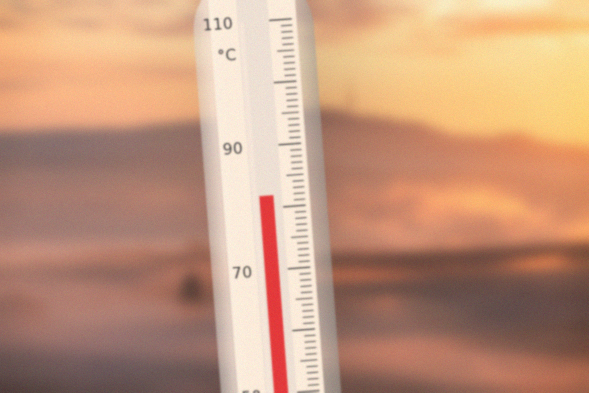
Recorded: 82 °C
